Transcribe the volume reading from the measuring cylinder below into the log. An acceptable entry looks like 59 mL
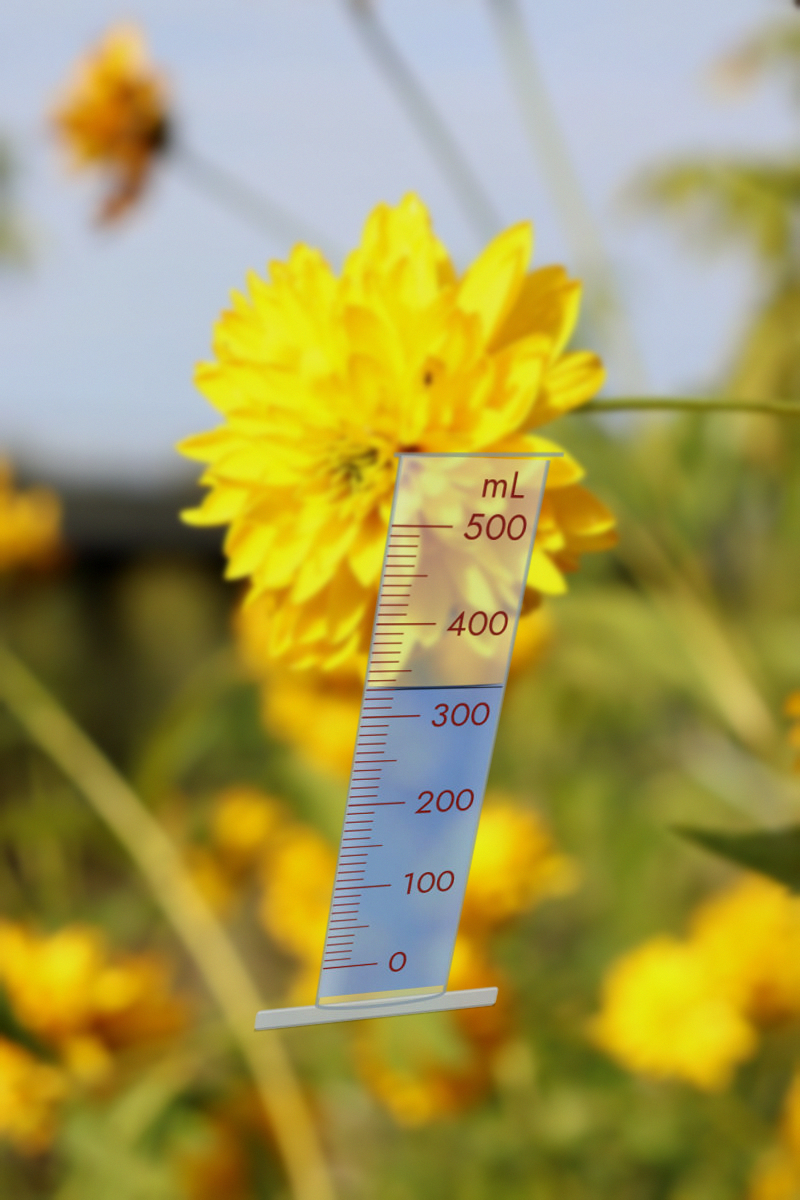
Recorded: 330 mL
